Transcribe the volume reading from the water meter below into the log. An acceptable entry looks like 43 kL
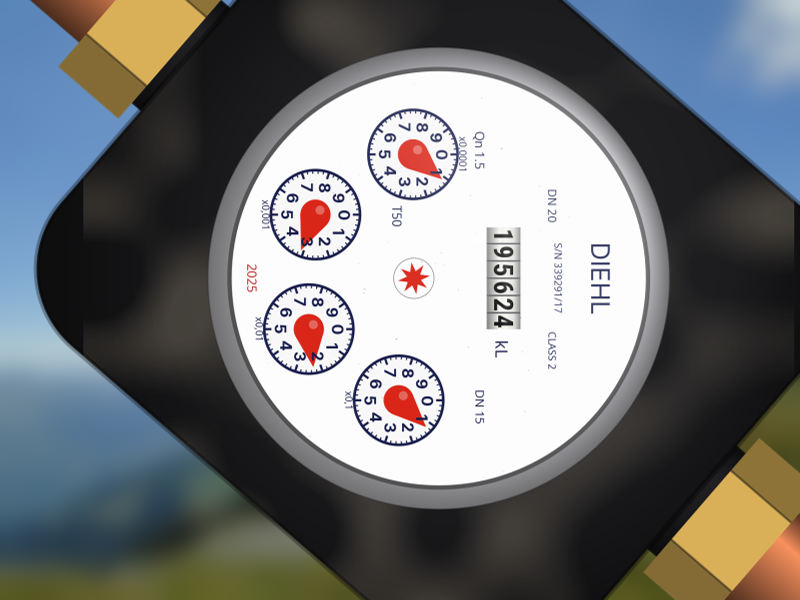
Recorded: 195624.1231 kL
